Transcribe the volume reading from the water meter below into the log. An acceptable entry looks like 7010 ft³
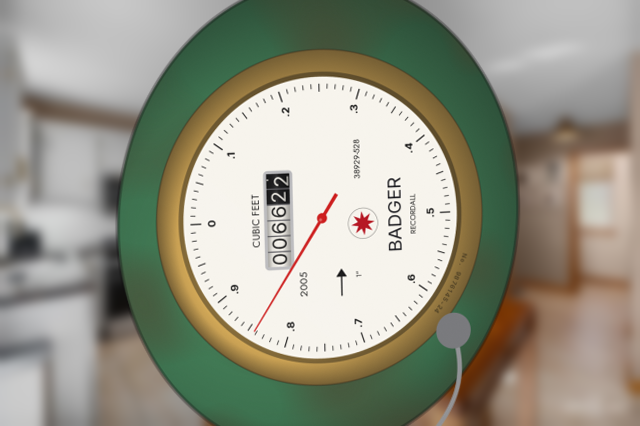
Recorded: 6621.84 ft³
